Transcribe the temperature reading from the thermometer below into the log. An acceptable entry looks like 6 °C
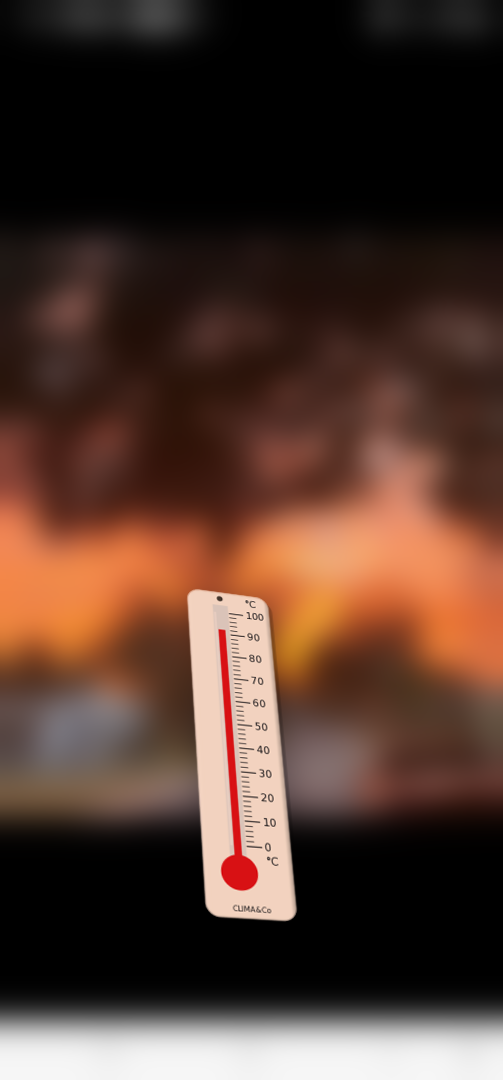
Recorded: 92 °C
